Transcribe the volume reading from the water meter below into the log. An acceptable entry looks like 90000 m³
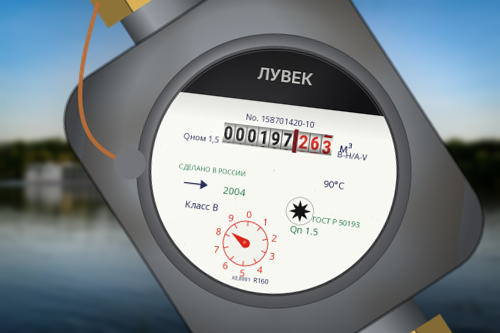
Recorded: 197.2628 m³
